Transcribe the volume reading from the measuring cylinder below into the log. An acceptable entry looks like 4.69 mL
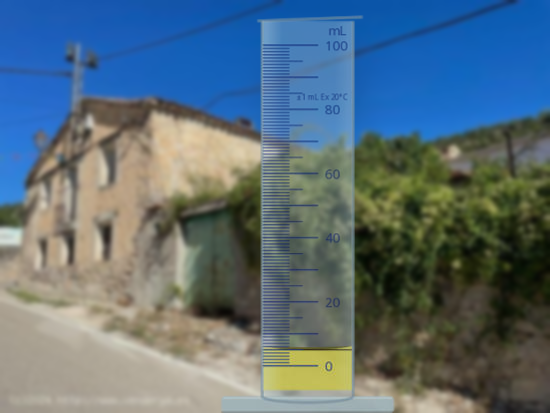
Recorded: 5 mL
